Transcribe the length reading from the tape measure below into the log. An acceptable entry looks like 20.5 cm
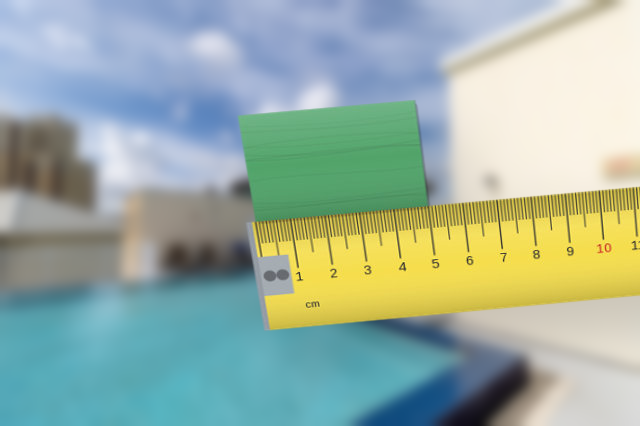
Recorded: 5 cm
